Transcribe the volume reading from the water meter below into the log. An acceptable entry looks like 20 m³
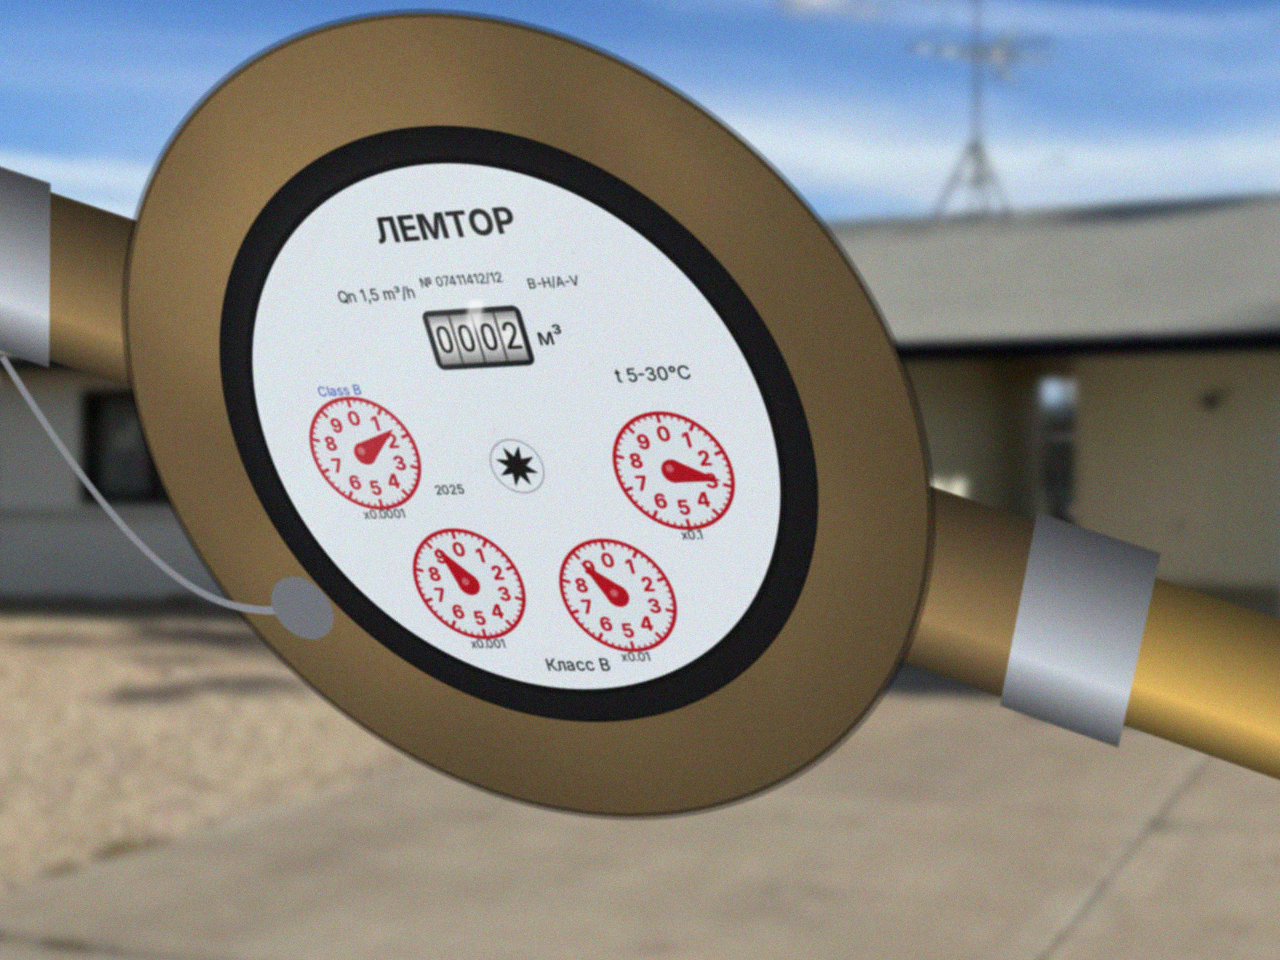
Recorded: 2.2891 m³
